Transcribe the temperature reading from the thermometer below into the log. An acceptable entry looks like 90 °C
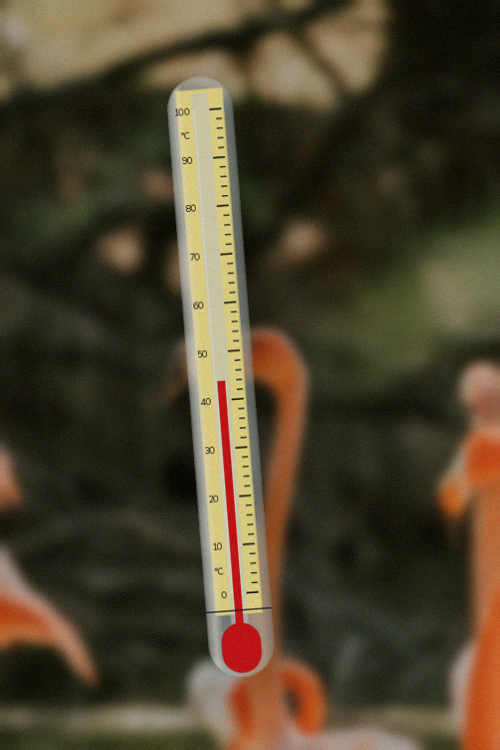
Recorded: 44 °C
